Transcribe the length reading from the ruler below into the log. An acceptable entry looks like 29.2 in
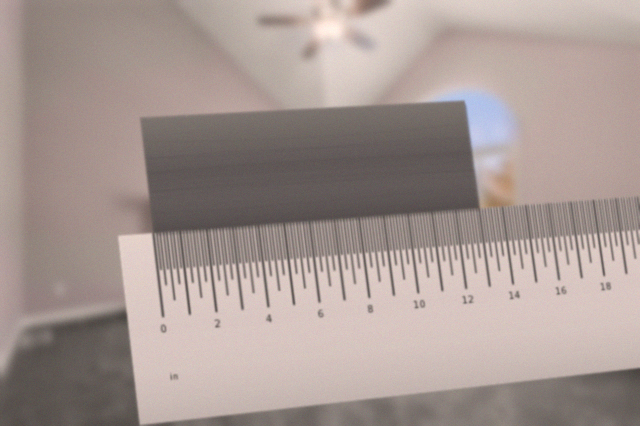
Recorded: 13 in
